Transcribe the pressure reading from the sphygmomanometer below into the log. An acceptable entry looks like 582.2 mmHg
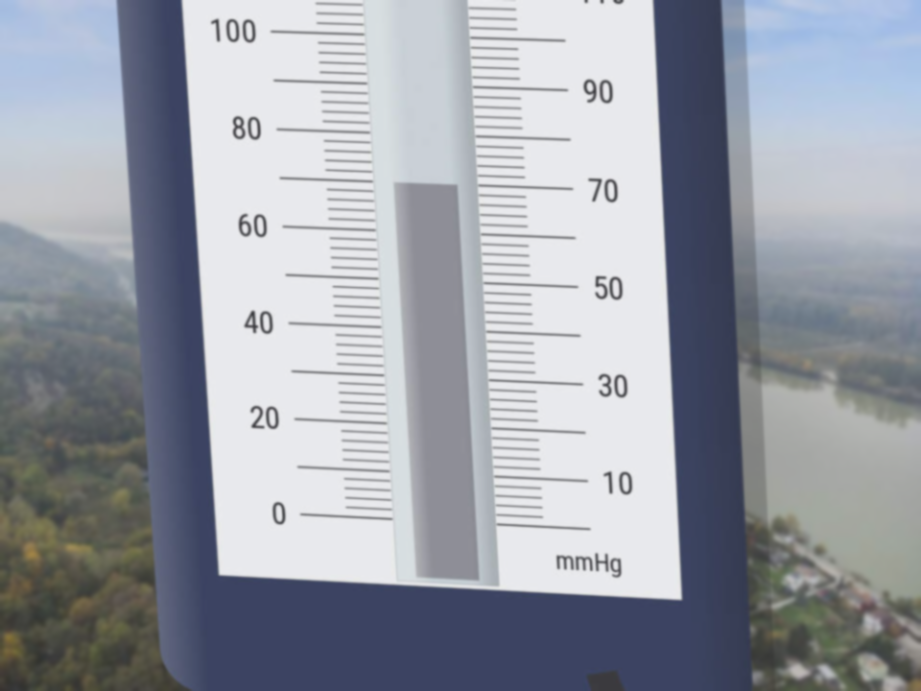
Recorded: 70 mmHg
